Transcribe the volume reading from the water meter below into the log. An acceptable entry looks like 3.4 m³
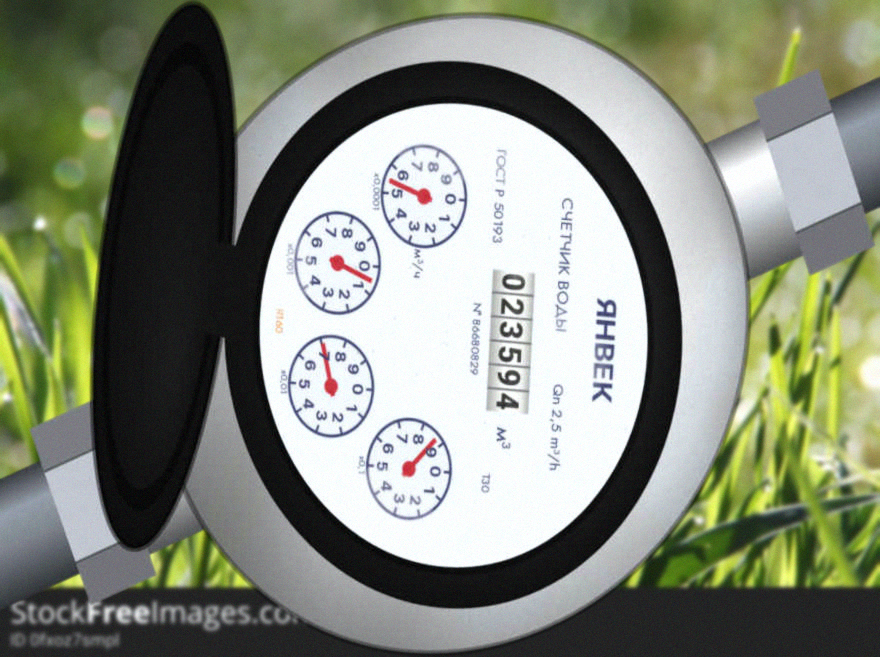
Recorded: 23594.8705 m³
